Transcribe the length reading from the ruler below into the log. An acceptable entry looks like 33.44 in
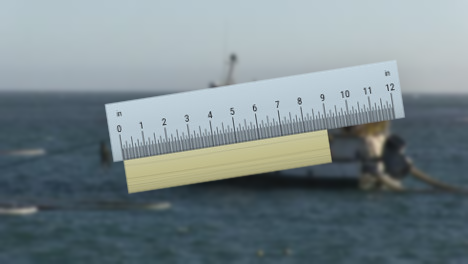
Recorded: 9 in
